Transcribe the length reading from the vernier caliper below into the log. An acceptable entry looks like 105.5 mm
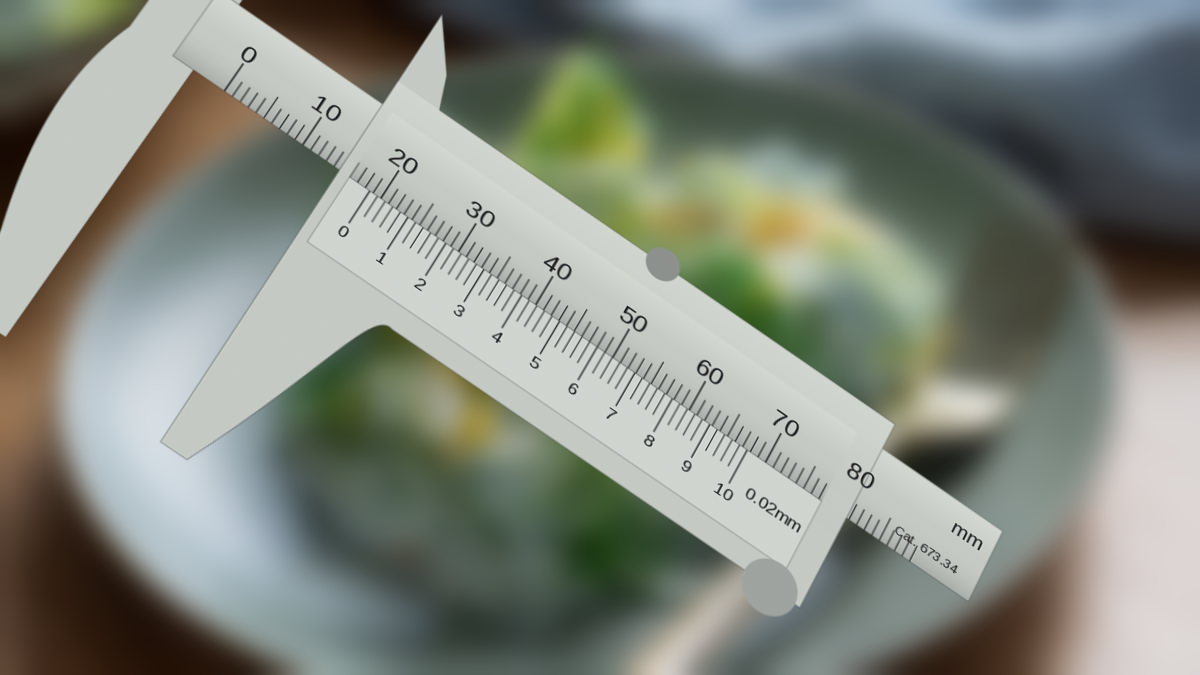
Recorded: 18.6 mm
